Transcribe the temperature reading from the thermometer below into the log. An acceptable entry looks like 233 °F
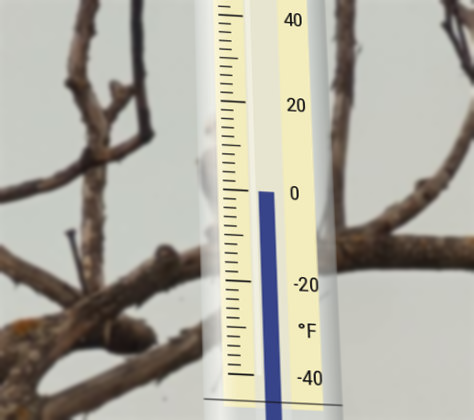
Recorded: 0 °F
